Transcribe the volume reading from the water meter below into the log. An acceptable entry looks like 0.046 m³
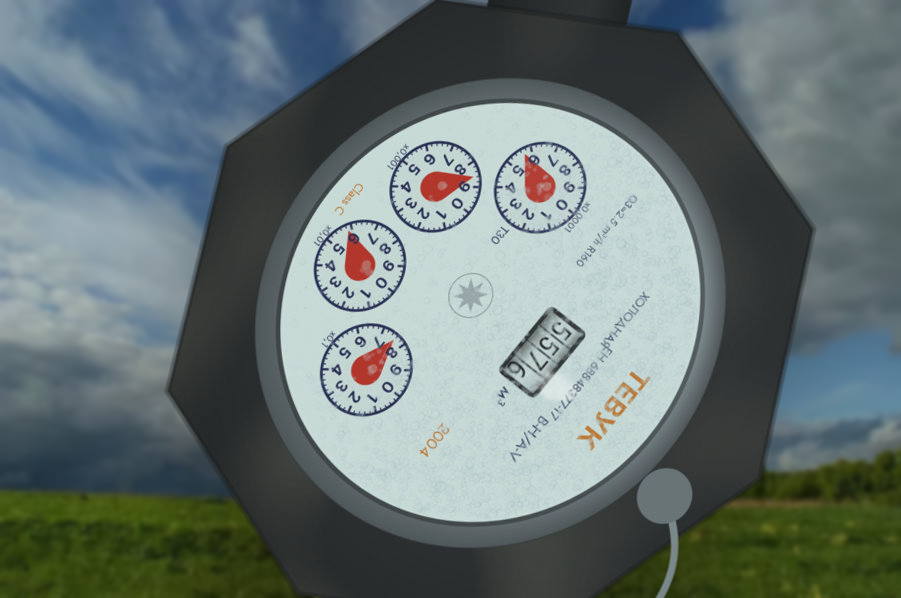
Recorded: 5575.7585 m³
